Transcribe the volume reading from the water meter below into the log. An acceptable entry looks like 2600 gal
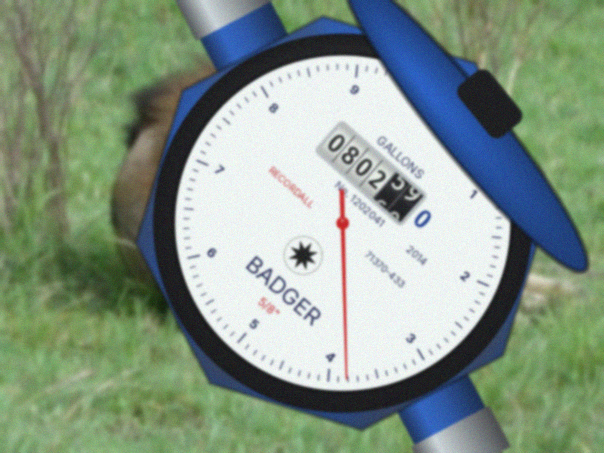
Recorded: 802593.8 gal
